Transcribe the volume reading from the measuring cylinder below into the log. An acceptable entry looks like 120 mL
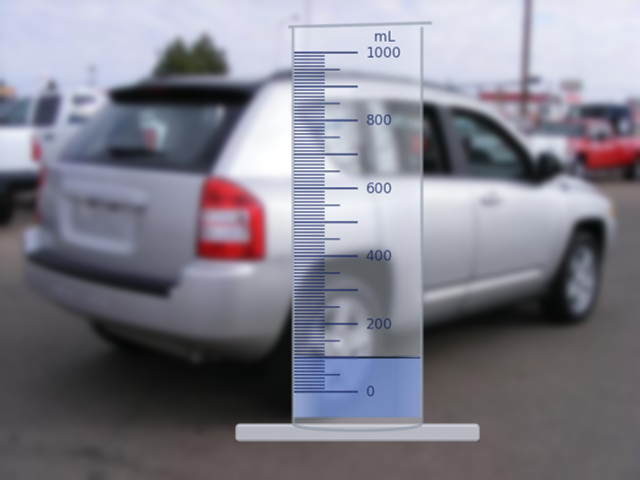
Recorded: 100 mL
